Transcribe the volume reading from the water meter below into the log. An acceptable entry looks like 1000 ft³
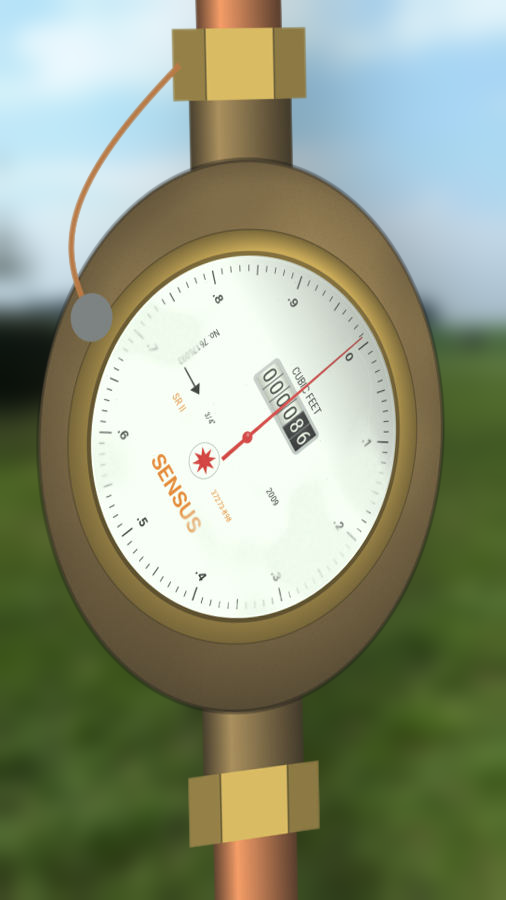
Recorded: 85.99 ft³
